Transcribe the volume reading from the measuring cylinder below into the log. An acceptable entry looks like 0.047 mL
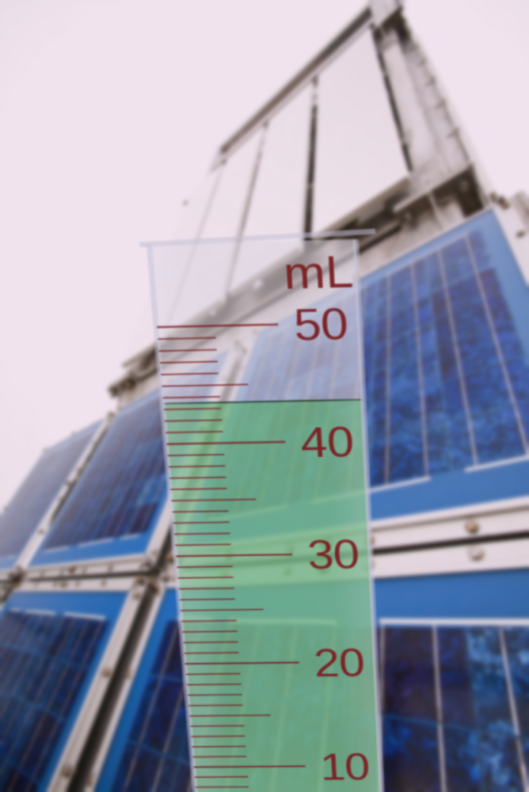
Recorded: 43.5 mL
